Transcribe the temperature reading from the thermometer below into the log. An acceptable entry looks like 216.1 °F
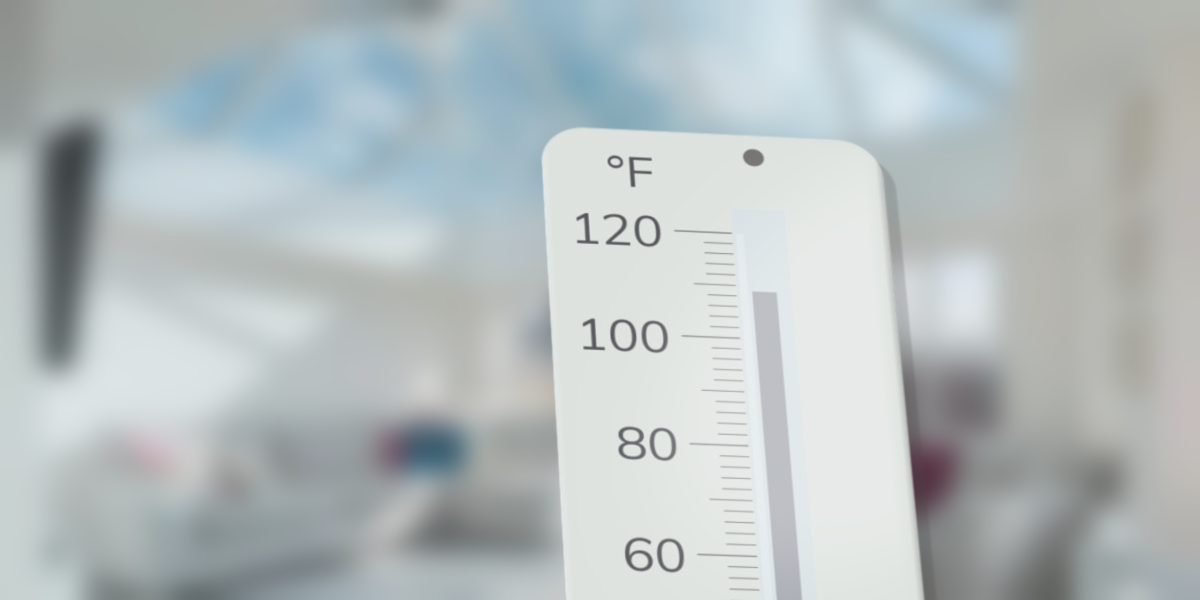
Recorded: 109 °F
